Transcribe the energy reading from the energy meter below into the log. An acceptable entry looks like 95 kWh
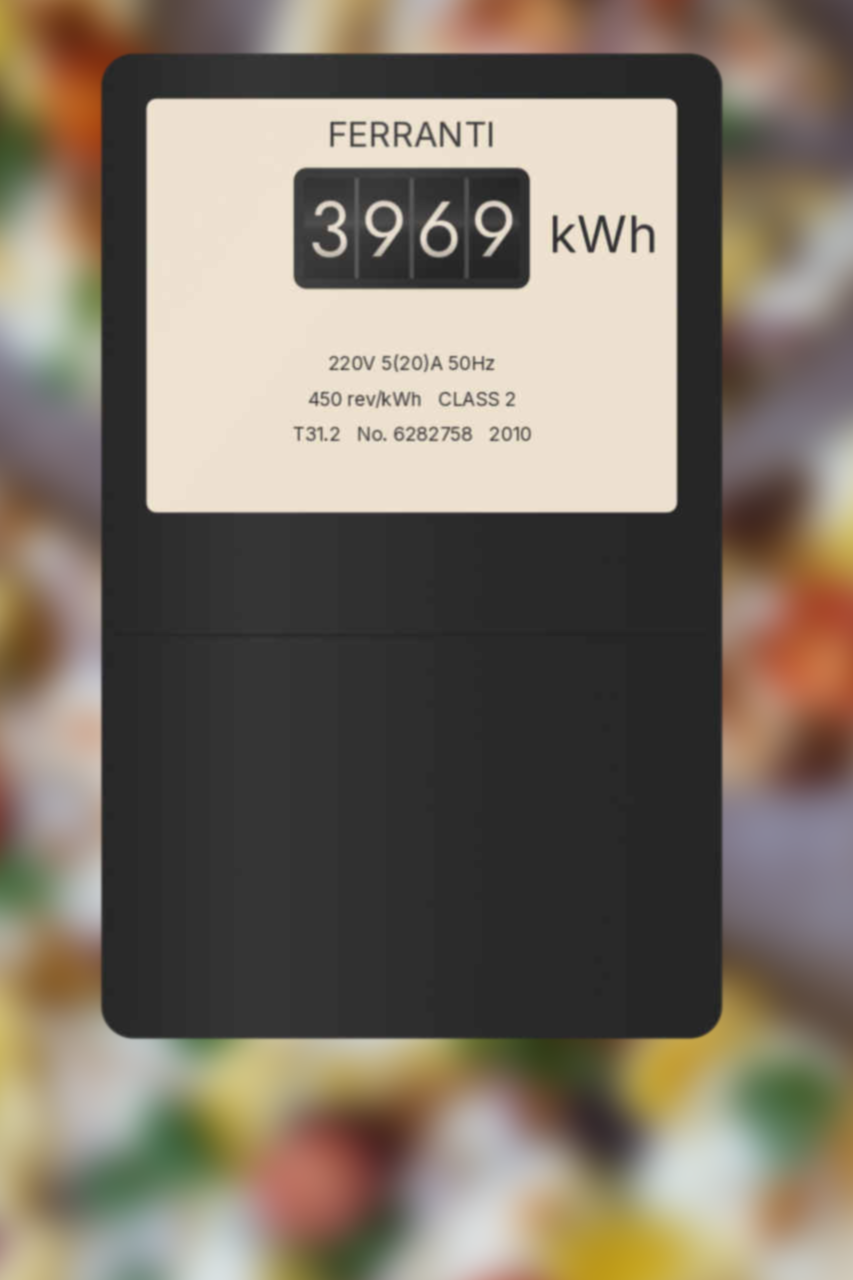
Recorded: 3969 kWh
